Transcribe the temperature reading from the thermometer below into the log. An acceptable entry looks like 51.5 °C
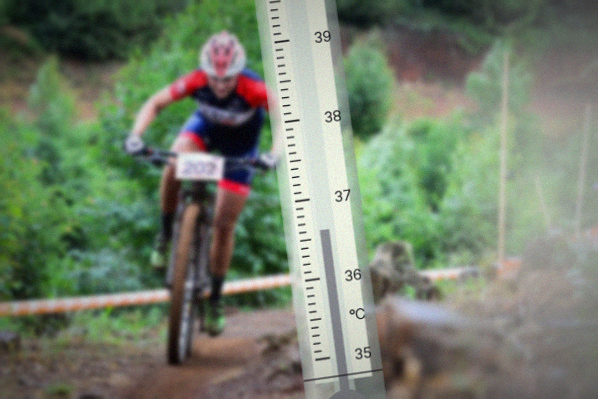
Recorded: 36.6 °C
